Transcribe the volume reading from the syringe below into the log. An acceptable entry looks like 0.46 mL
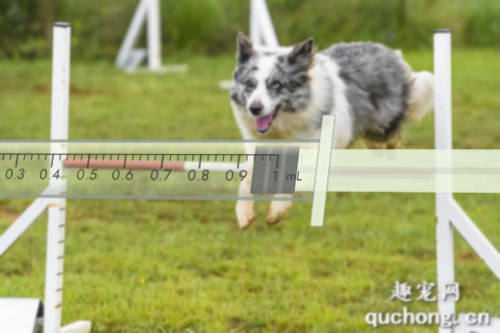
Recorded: 0.94 mL
